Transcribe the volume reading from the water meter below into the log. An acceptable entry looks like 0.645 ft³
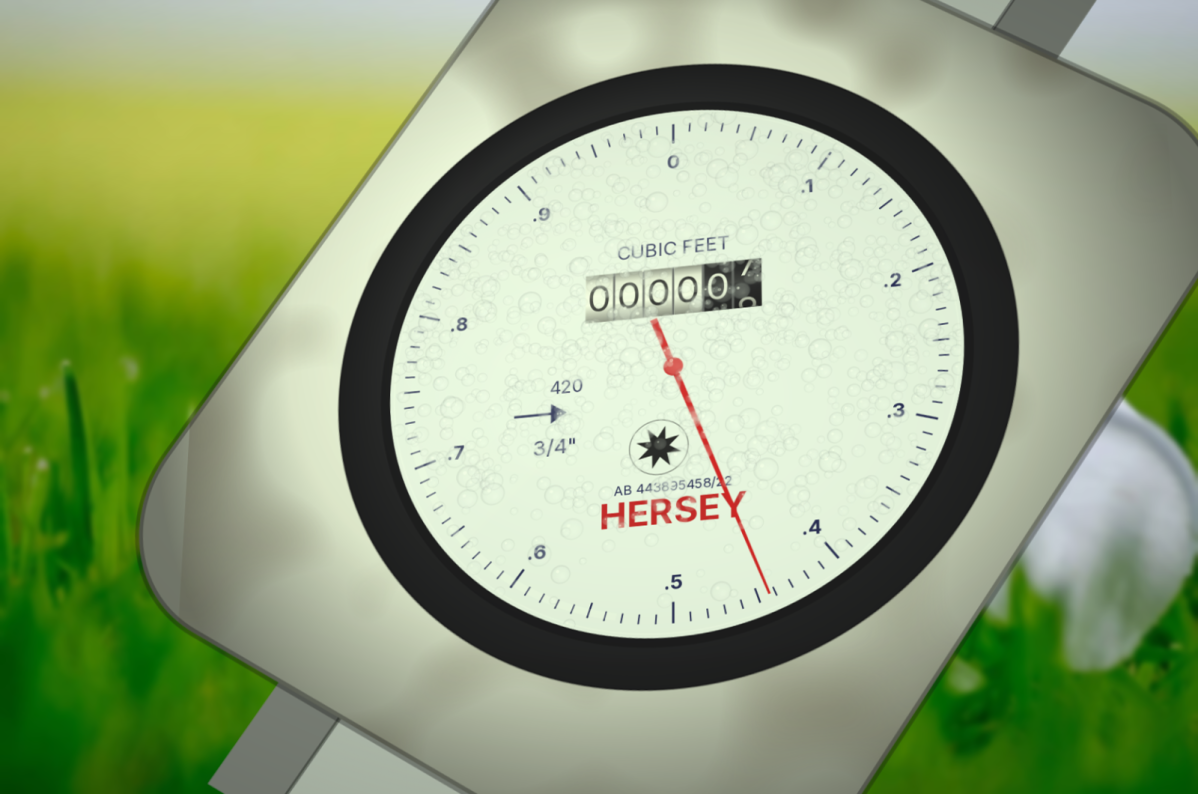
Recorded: 7.44 ft³
